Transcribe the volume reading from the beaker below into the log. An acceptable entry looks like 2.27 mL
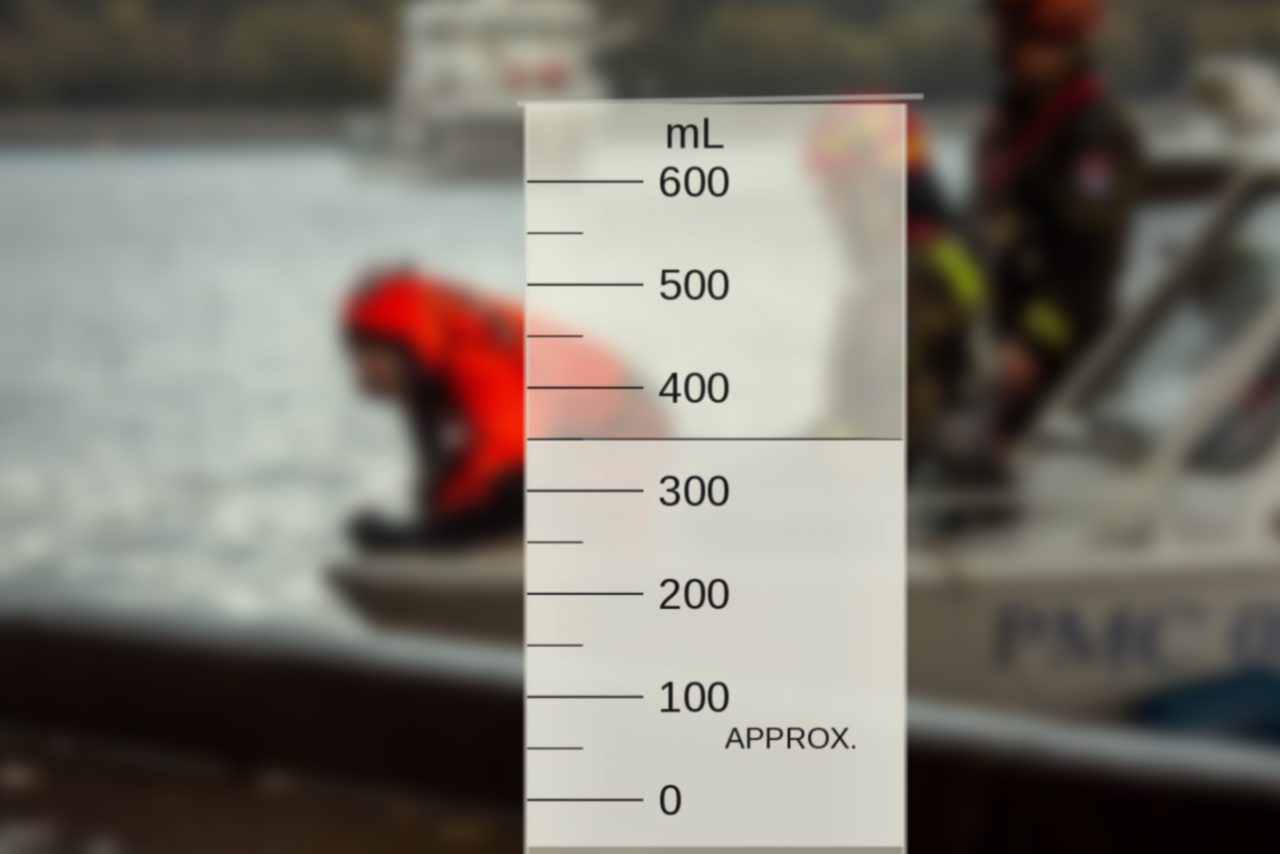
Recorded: 350 mL
